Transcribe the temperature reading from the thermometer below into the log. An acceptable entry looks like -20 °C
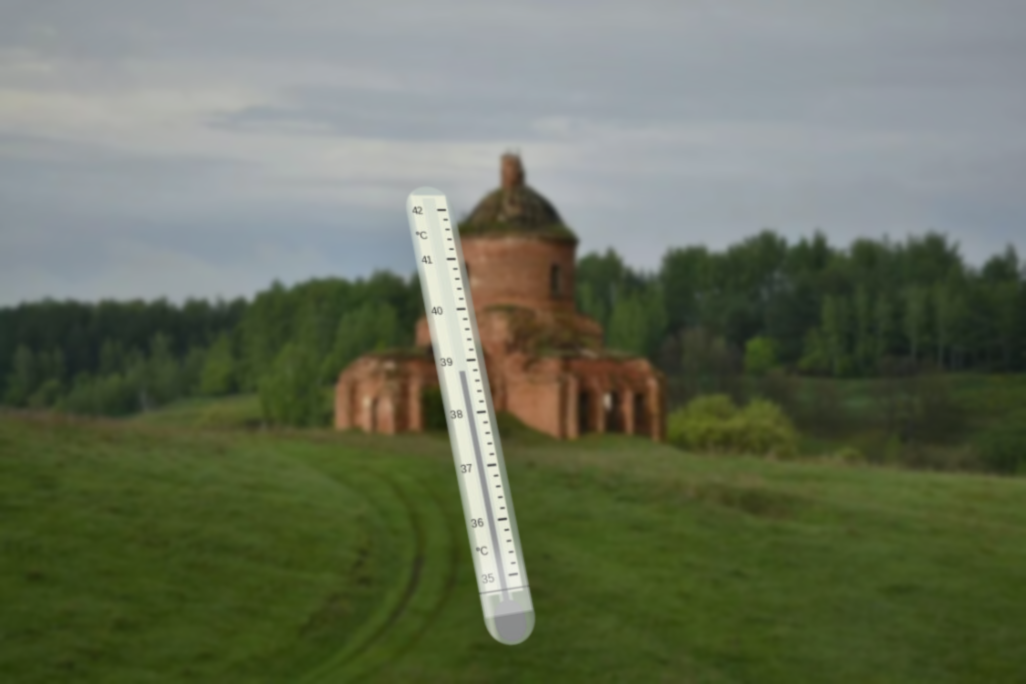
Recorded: 38.8 °C
